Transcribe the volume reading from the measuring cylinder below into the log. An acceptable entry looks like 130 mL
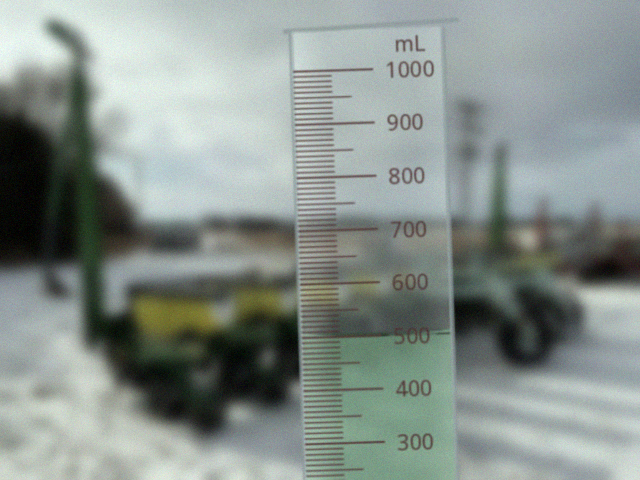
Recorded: 500 mL
